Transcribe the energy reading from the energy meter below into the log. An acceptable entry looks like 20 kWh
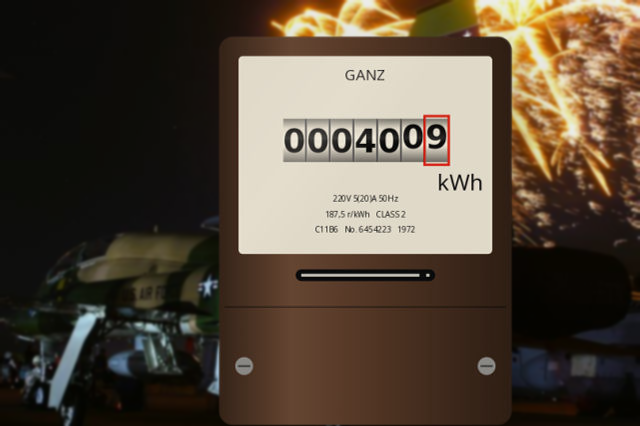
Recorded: 400.9 kWh
